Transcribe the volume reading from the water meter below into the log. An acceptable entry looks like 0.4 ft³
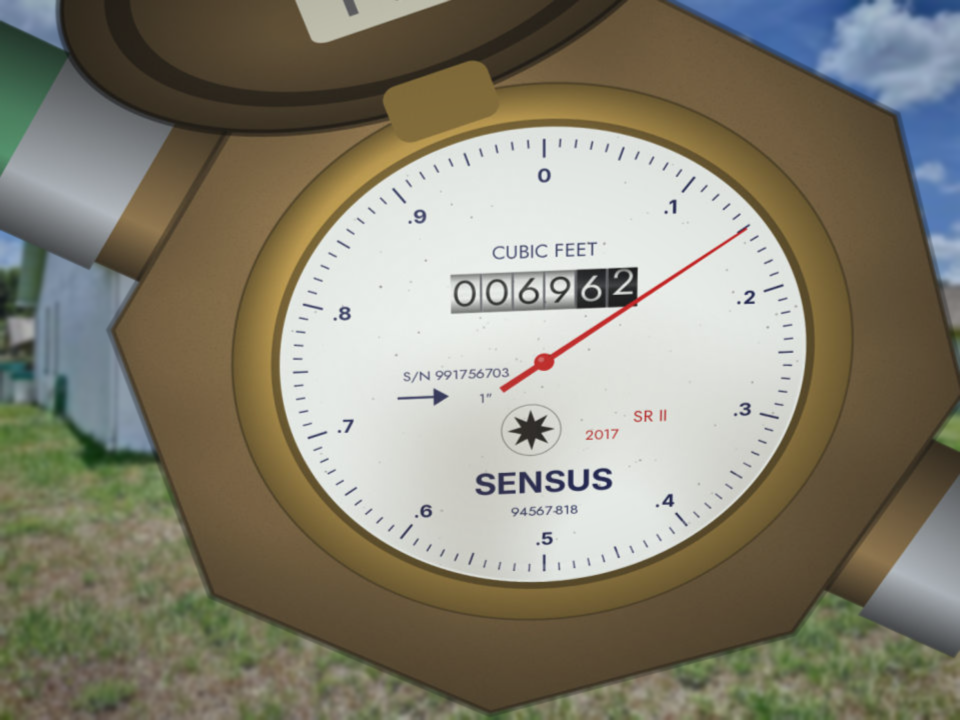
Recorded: 6962.15 ft³
